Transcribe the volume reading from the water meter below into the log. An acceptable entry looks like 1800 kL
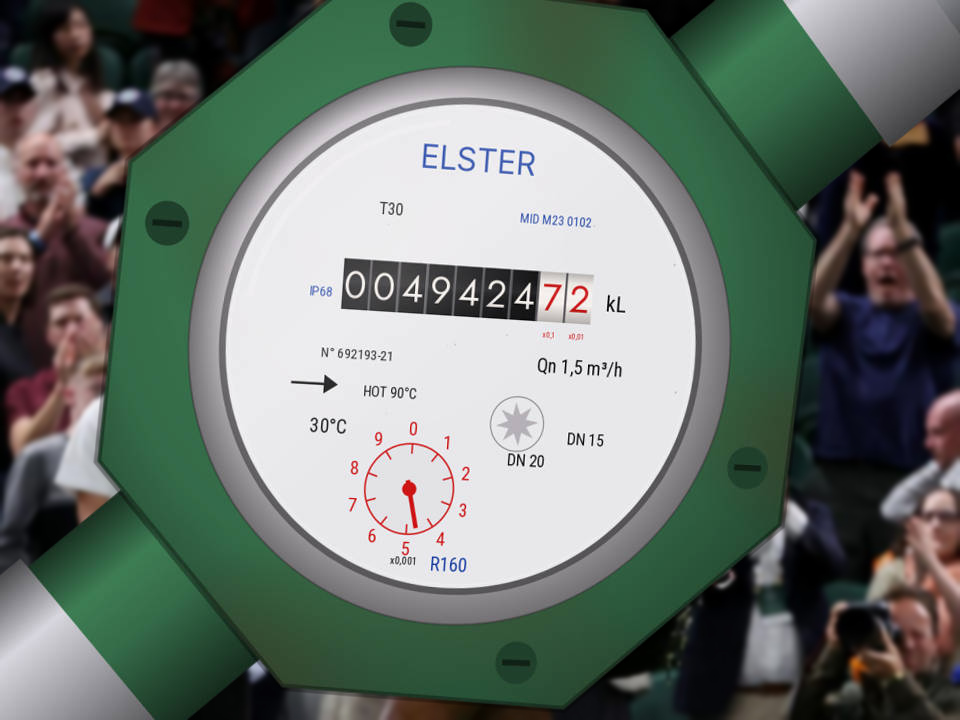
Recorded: 49424.724 kL
